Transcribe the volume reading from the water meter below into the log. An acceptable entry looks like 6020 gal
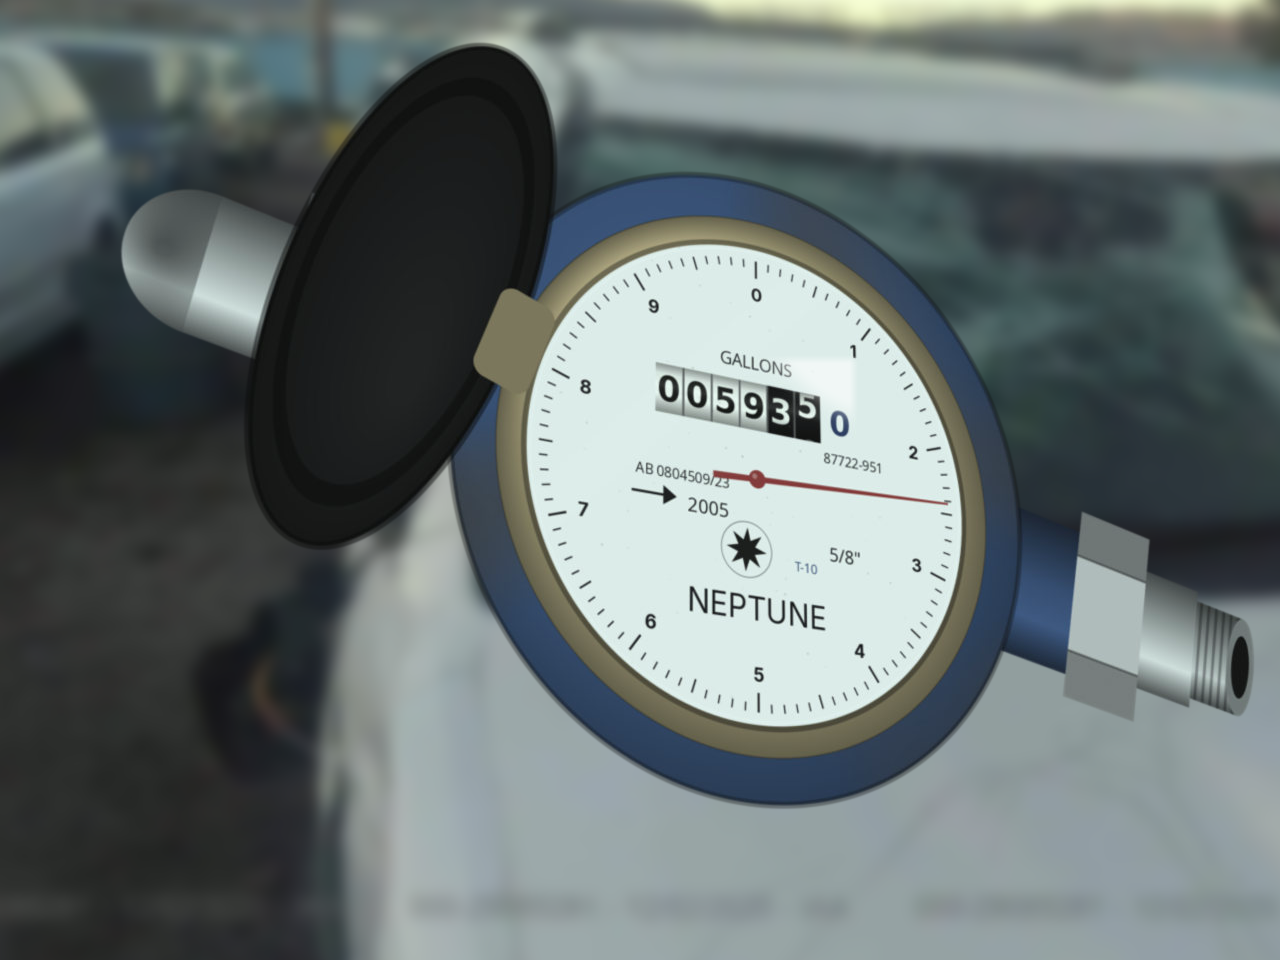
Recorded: 59352.4 gal
